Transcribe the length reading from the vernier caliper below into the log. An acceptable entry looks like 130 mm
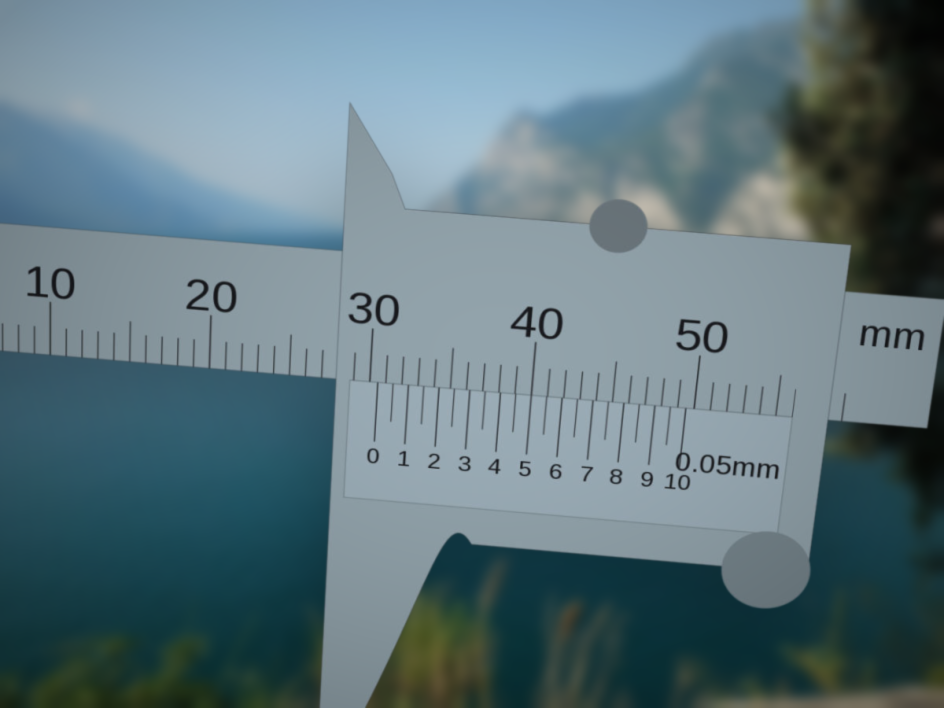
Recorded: 30.5 mm
